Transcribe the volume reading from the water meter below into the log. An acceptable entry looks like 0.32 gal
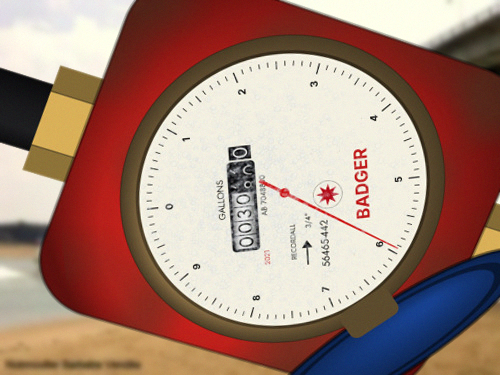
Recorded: 30795.9 gal
